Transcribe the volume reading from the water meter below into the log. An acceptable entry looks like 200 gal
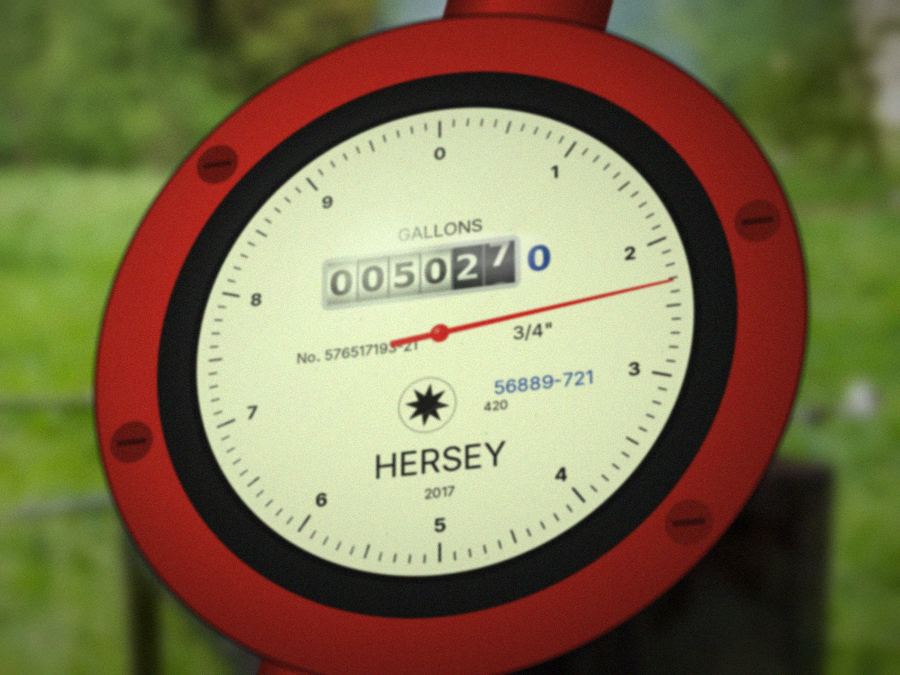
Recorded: 50272.3 gal
